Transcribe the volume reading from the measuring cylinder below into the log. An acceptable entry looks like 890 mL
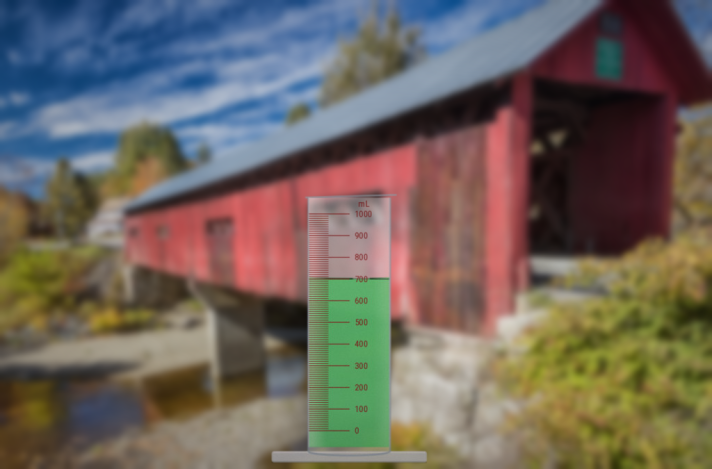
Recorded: 700 mL
